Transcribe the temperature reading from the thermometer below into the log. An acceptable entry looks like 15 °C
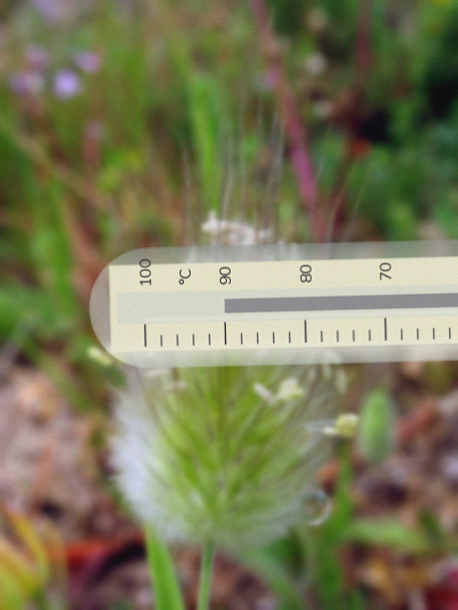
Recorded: 90 °C
